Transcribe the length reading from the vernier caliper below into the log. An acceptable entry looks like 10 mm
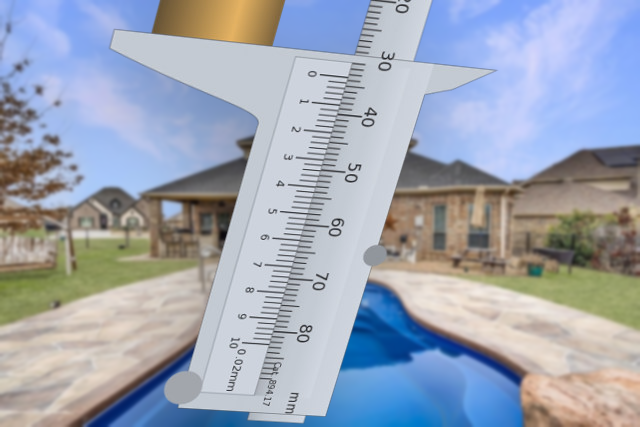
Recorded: 33.5 mm
